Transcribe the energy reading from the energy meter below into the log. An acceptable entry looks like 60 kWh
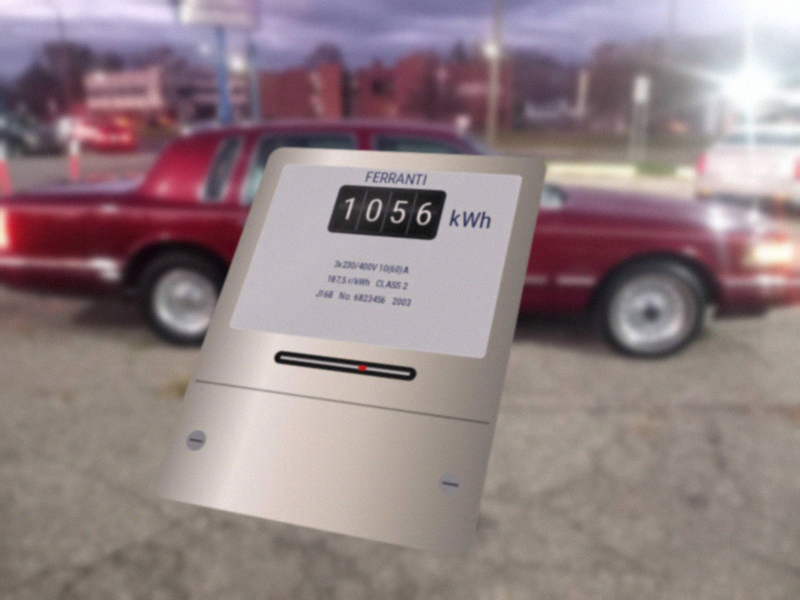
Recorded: 1056 kWh
